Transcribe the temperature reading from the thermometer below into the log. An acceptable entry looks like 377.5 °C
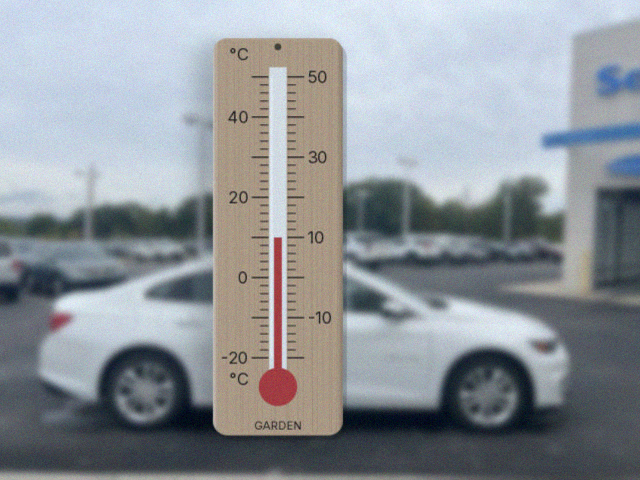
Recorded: 10 °C
